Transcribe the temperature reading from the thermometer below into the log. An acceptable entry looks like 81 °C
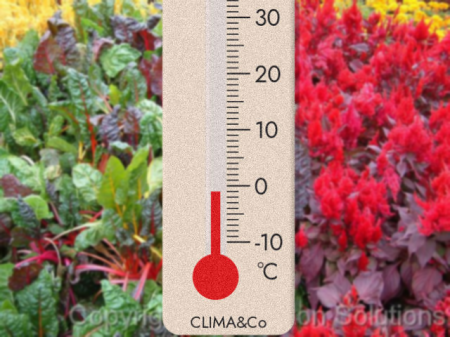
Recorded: -1 °C
